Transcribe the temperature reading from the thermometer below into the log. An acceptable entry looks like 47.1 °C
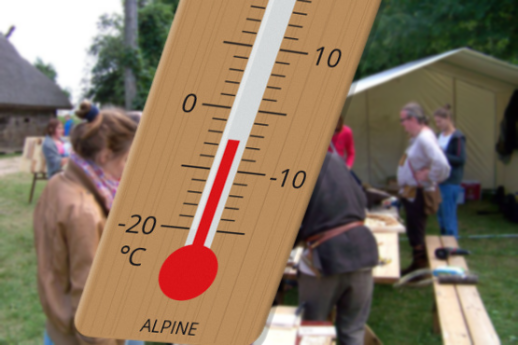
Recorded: -5 °C
